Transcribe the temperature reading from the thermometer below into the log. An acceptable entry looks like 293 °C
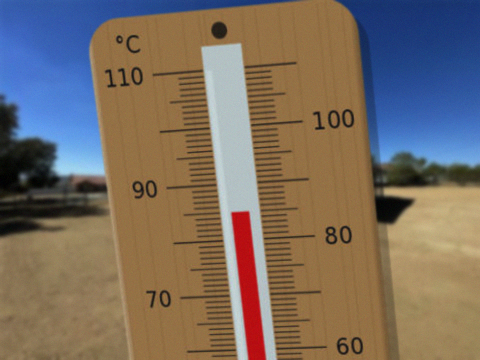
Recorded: 85 °C
